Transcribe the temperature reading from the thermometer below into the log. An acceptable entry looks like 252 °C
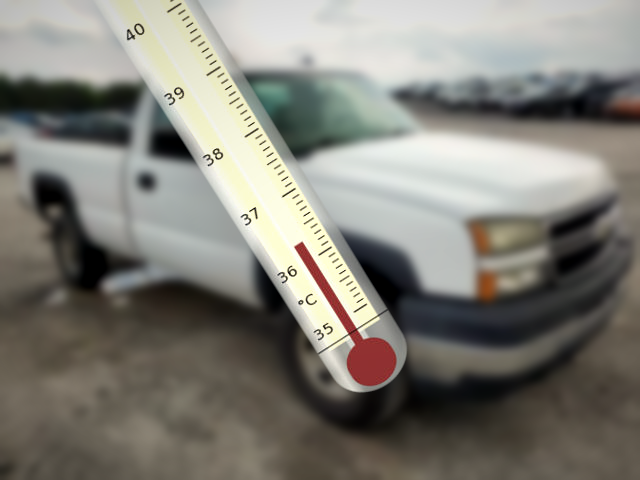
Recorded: 36.3 °C
